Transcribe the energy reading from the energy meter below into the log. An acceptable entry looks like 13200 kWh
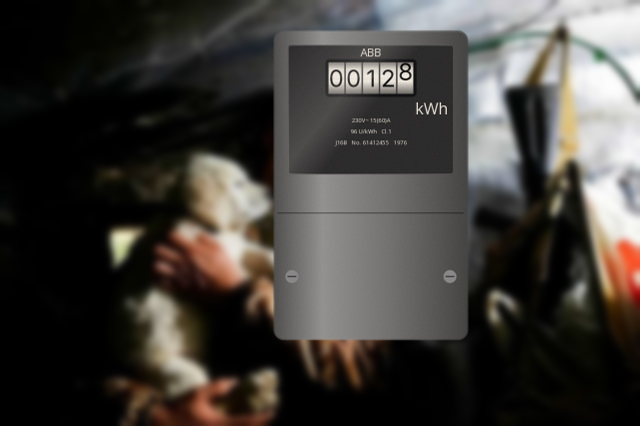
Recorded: 128 kWh
